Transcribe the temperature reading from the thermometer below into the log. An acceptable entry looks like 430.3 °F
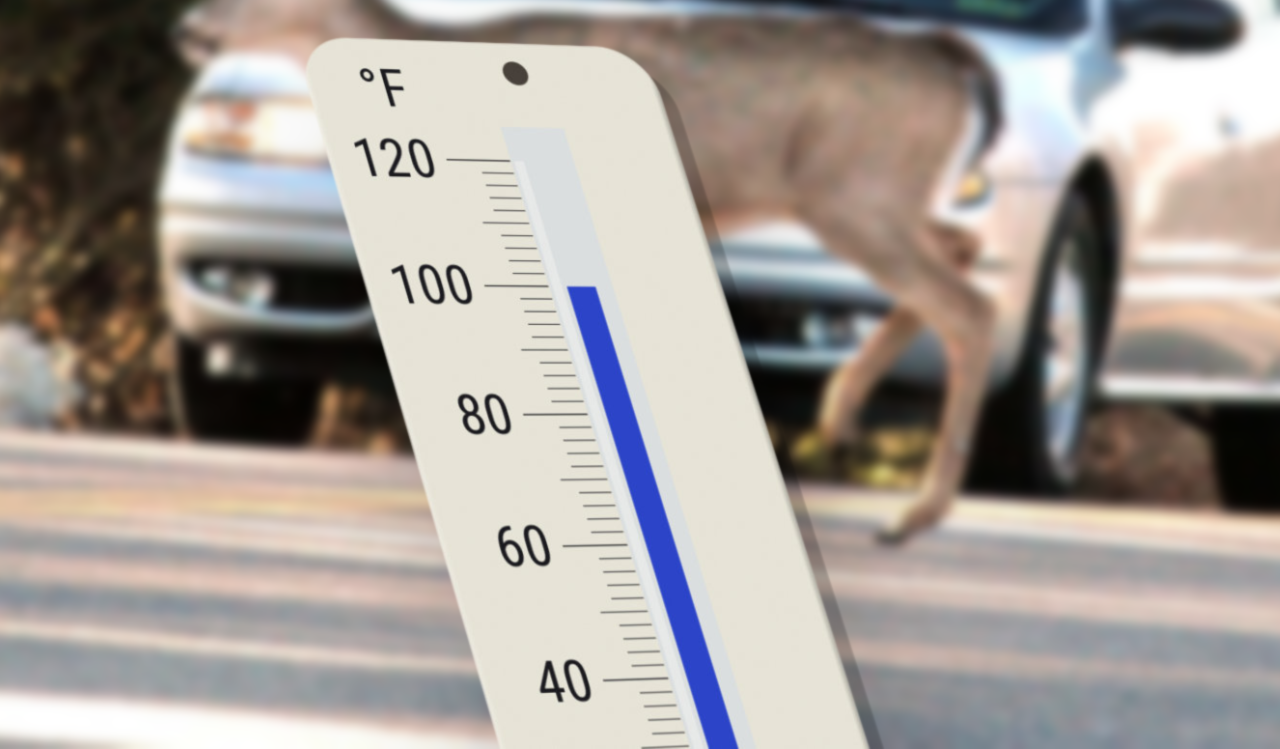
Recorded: 100 °F
